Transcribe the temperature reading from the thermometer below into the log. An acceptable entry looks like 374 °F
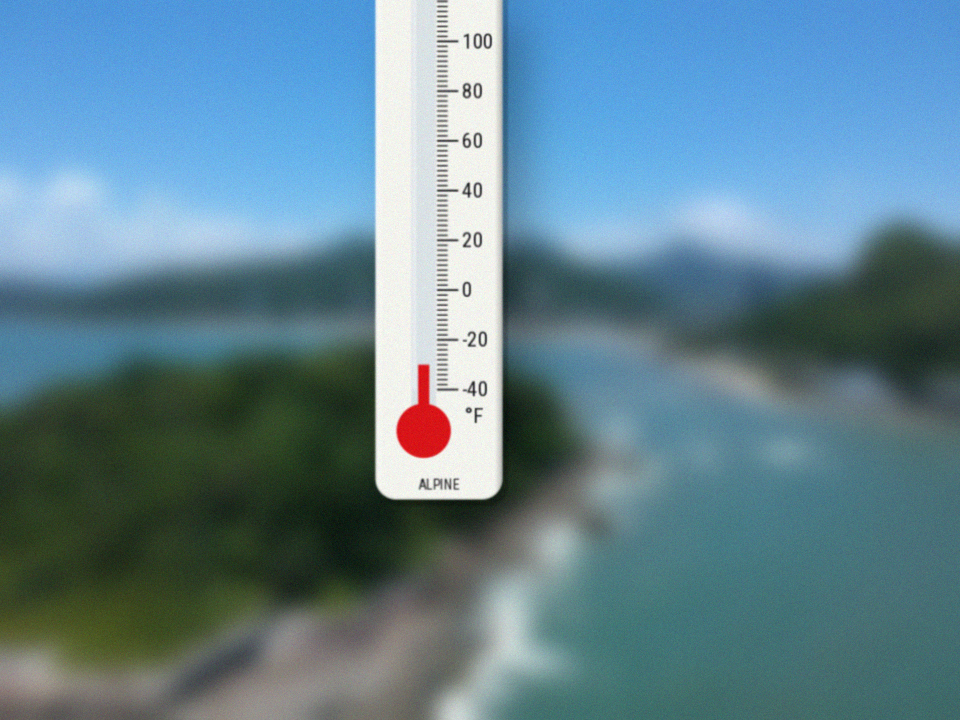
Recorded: -30 °F
